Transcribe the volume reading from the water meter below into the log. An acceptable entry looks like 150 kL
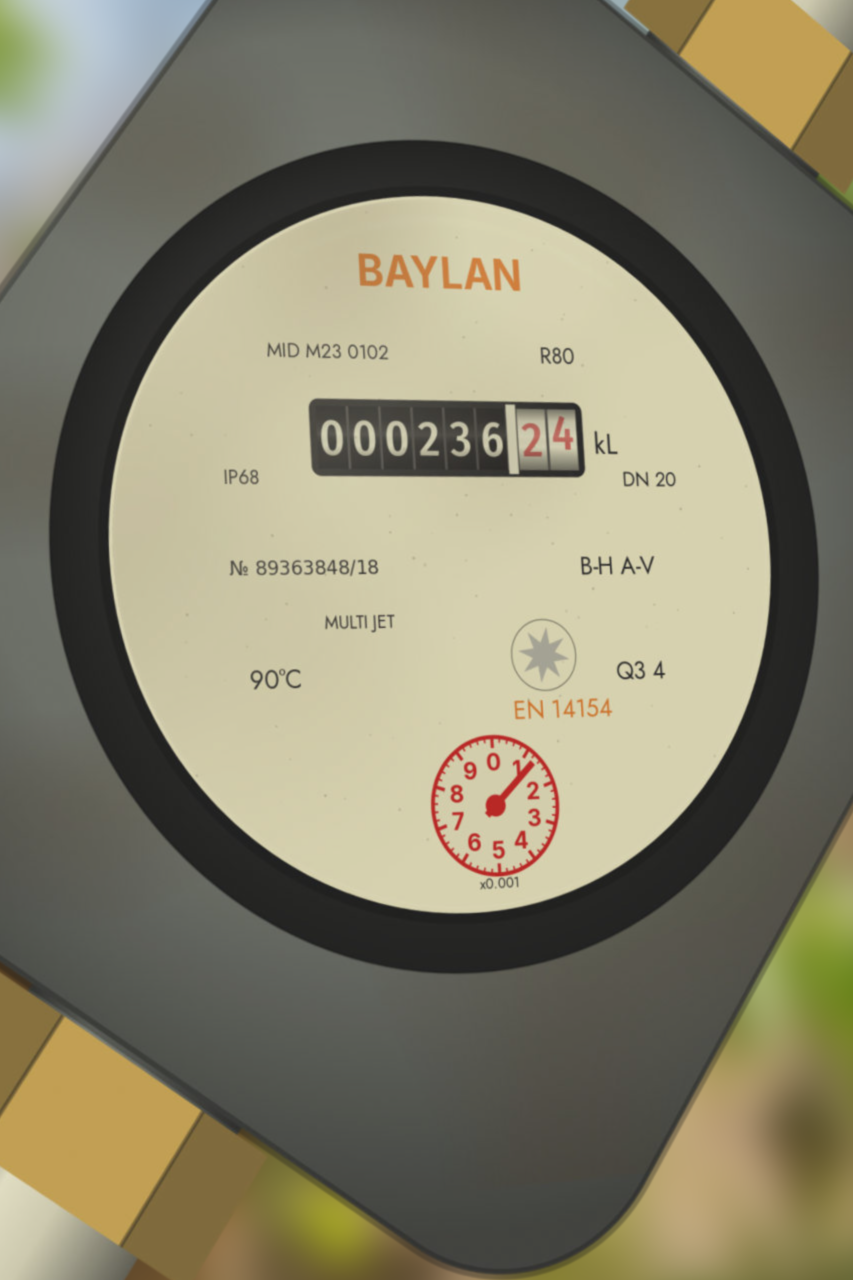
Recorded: 236.241 kL
